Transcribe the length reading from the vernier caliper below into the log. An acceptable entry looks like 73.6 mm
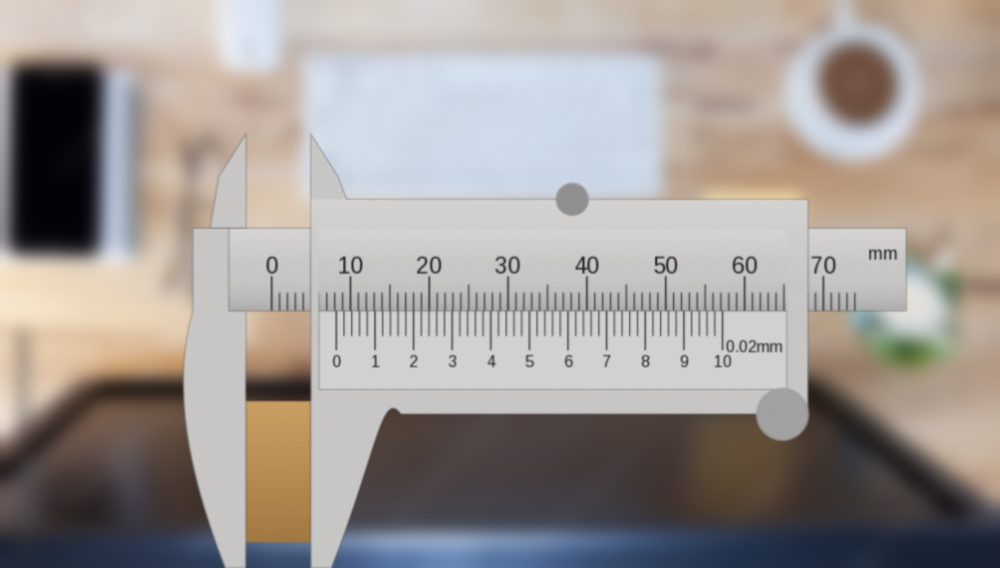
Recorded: 8.2 mm
